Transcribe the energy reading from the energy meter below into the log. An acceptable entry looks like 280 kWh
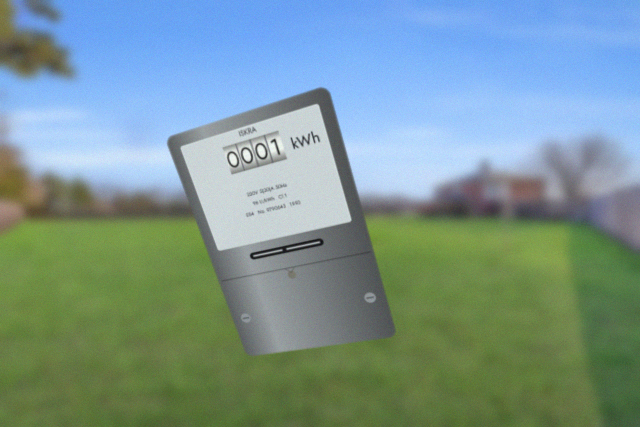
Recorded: 1 kWh
